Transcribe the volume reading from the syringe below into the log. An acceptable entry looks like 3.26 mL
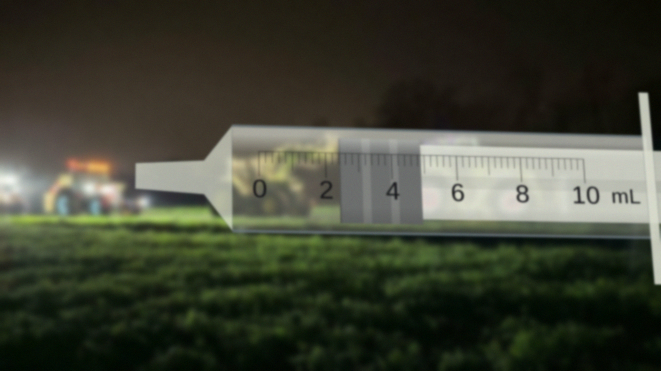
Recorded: 2.4 mL
